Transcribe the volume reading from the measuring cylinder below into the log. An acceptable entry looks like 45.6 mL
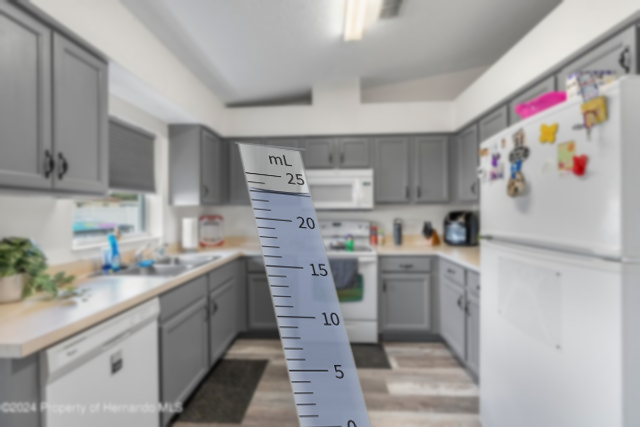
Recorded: 23 mL
